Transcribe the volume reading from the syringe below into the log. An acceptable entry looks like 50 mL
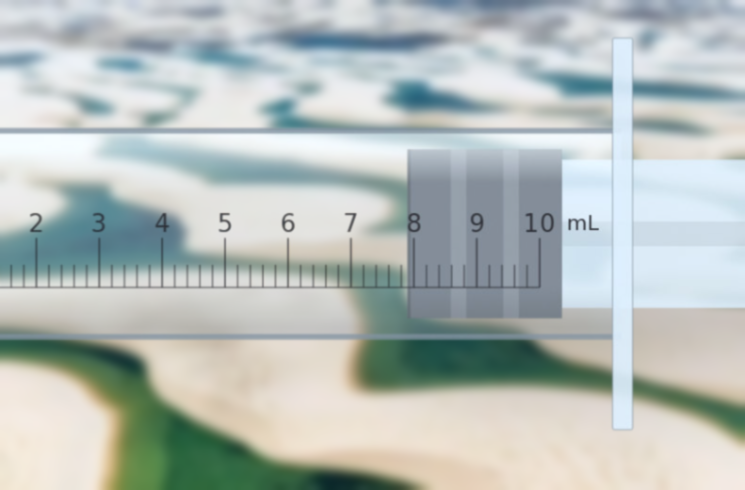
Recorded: 7.9 mL
